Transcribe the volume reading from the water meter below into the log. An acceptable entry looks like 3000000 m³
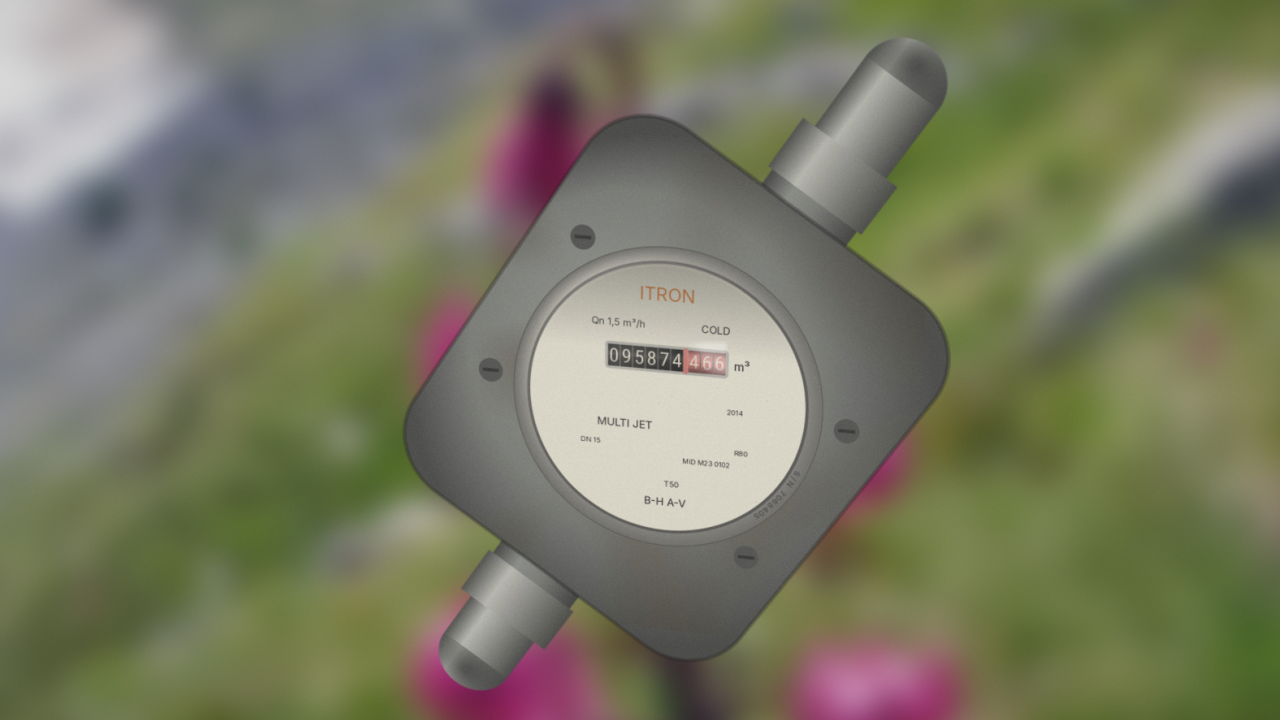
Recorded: 95874.466 m³
